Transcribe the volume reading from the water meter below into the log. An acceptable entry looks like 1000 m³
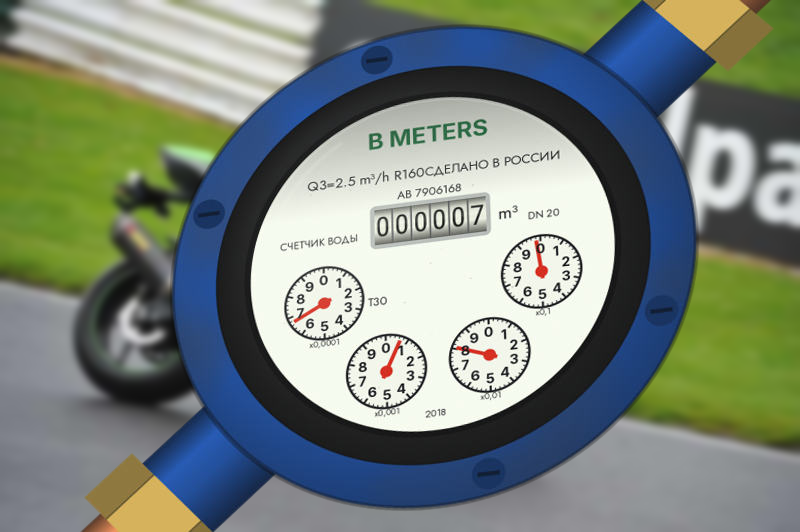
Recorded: 6.9806 m³
